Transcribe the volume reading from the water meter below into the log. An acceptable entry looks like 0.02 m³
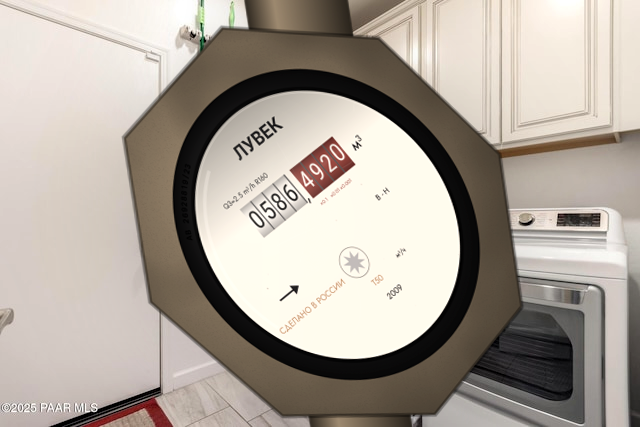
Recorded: 586.4920 m³
